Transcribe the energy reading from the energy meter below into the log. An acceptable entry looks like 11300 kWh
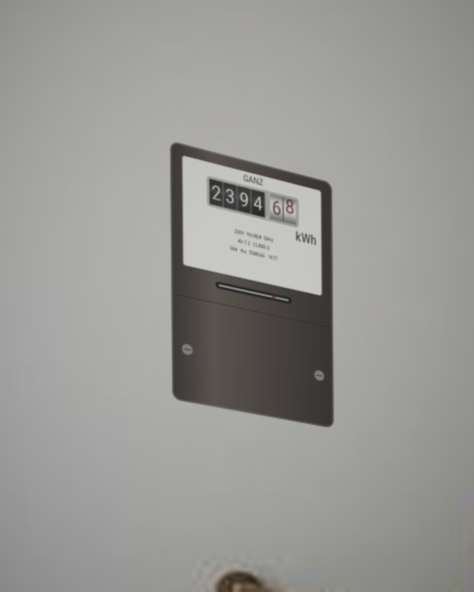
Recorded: 2394.68 kWh
